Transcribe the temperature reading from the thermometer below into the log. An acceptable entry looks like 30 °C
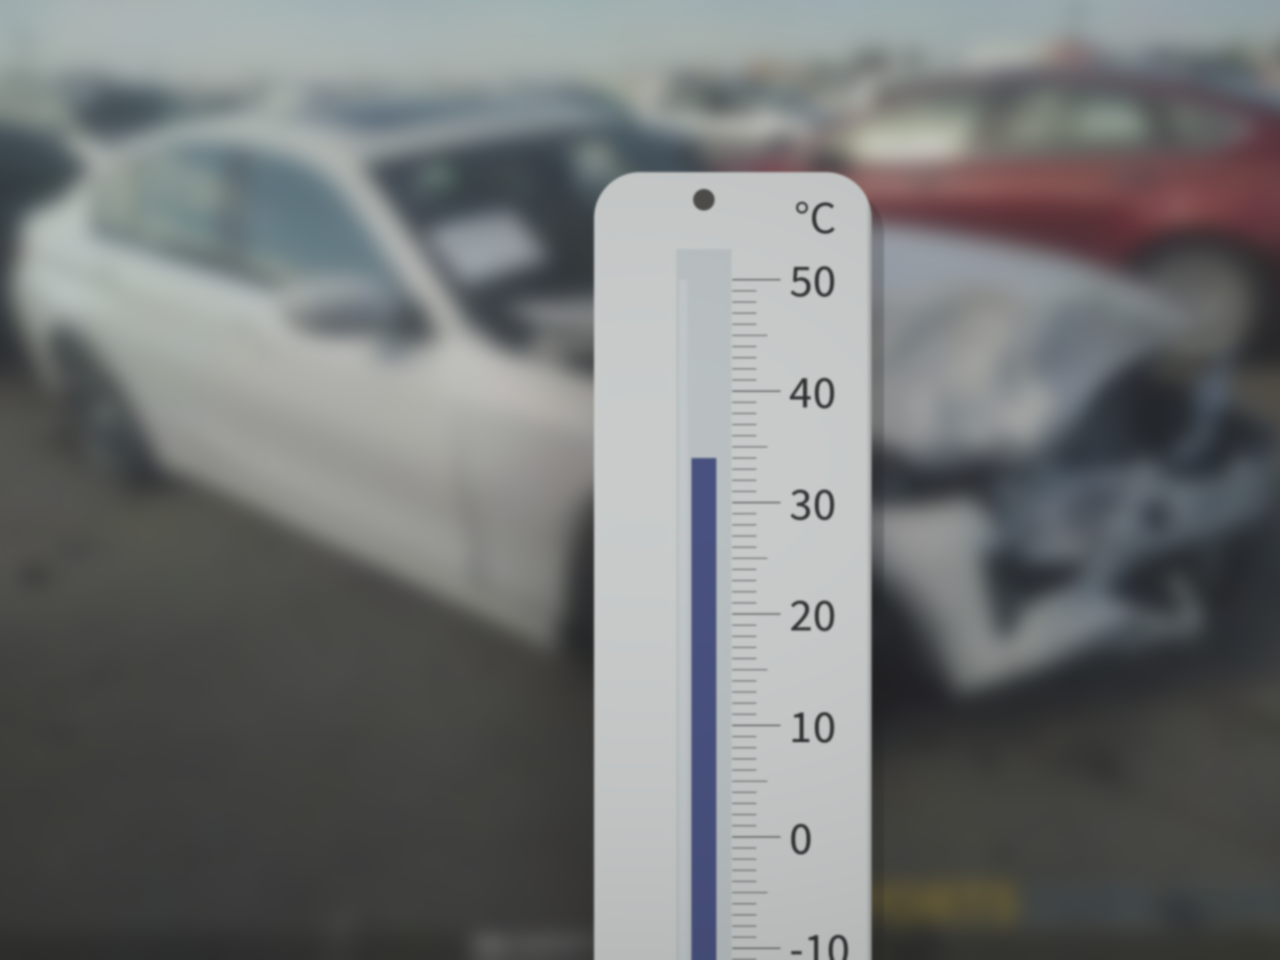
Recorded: 34 °C
